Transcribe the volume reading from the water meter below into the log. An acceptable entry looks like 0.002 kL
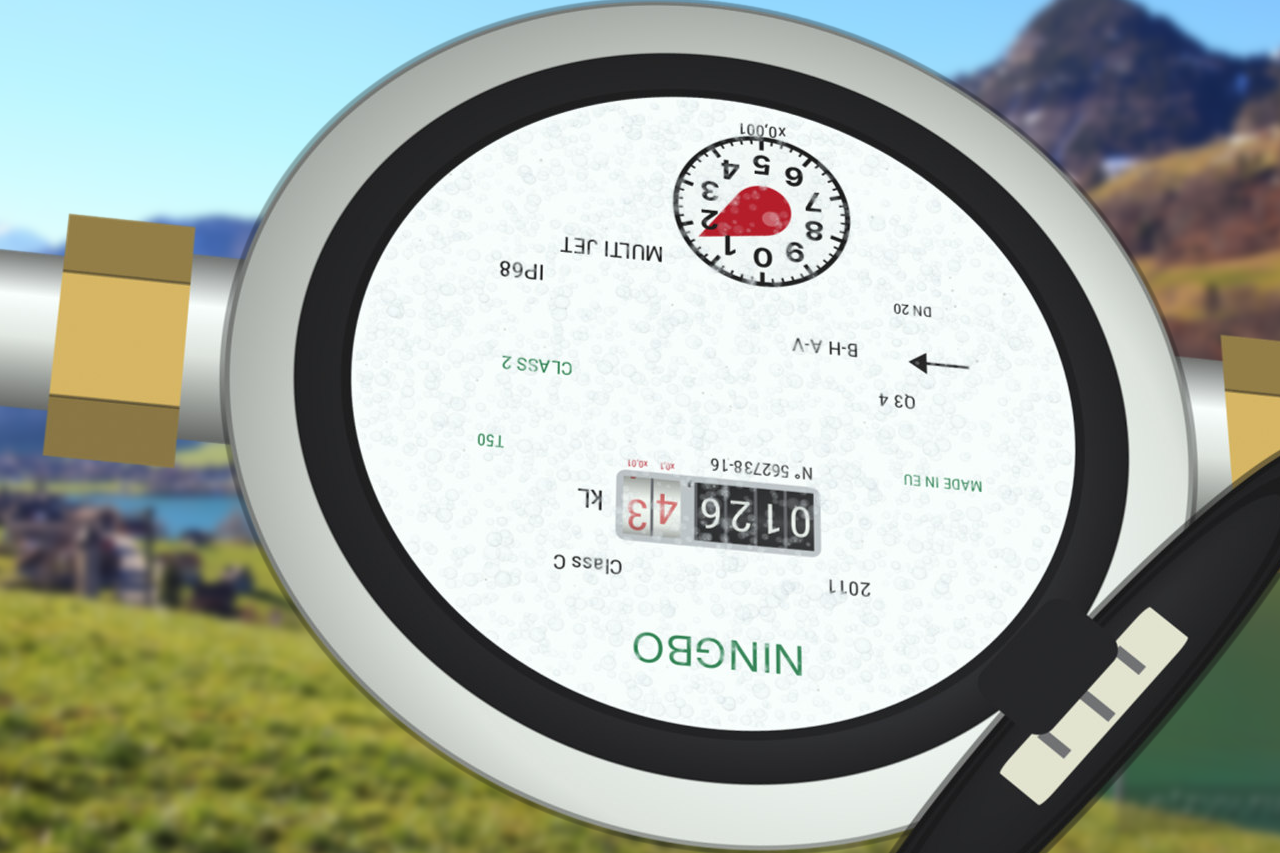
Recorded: 126.431 kL
